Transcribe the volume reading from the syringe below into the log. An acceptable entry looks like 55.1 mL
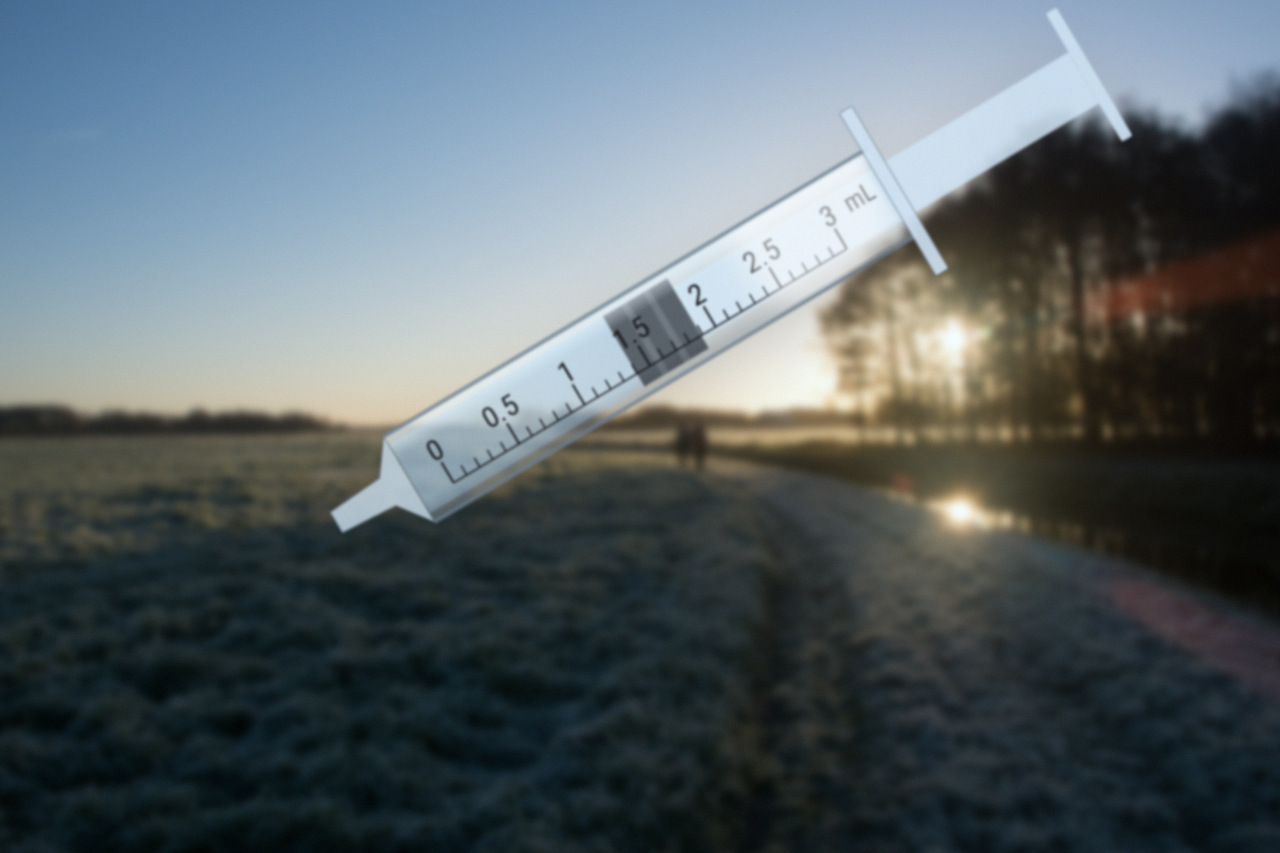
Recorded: 1.4 mL
